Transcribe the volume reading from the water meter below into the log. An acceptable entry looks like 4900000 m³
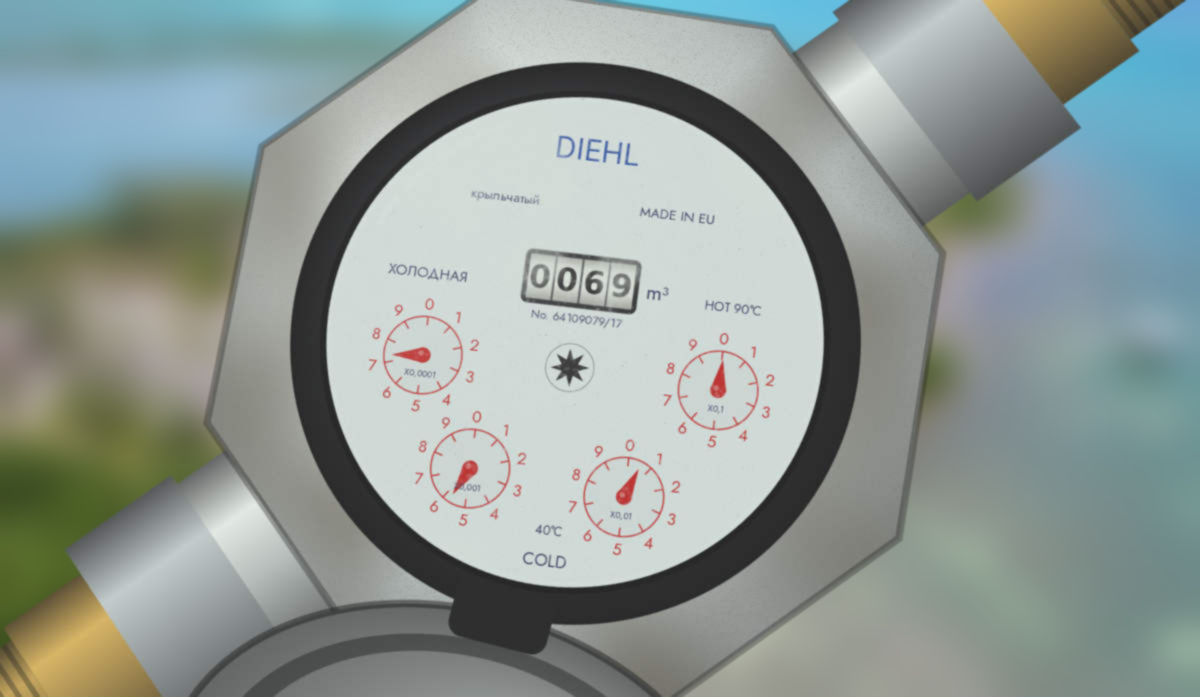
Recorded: 69.0057 m³
